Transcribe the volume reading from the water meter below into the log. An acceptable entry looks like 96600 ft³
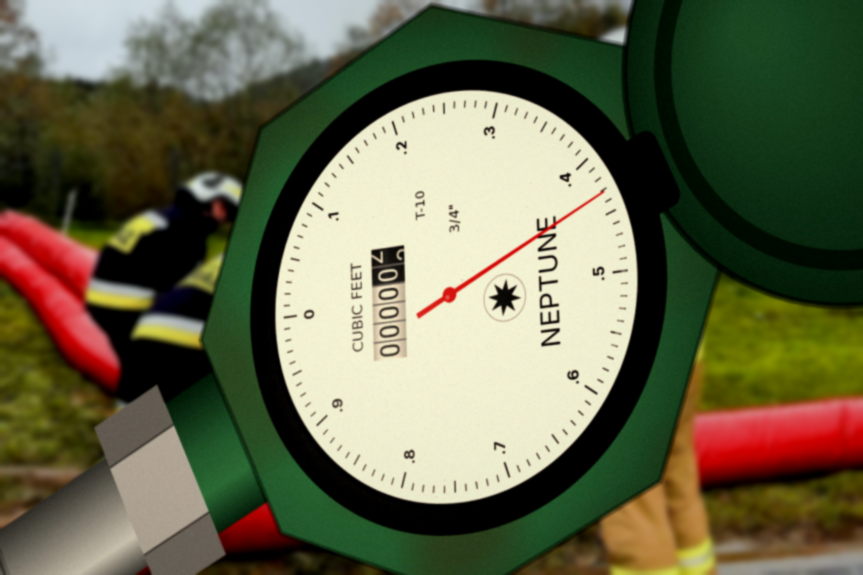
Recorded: 2.43 ft³
